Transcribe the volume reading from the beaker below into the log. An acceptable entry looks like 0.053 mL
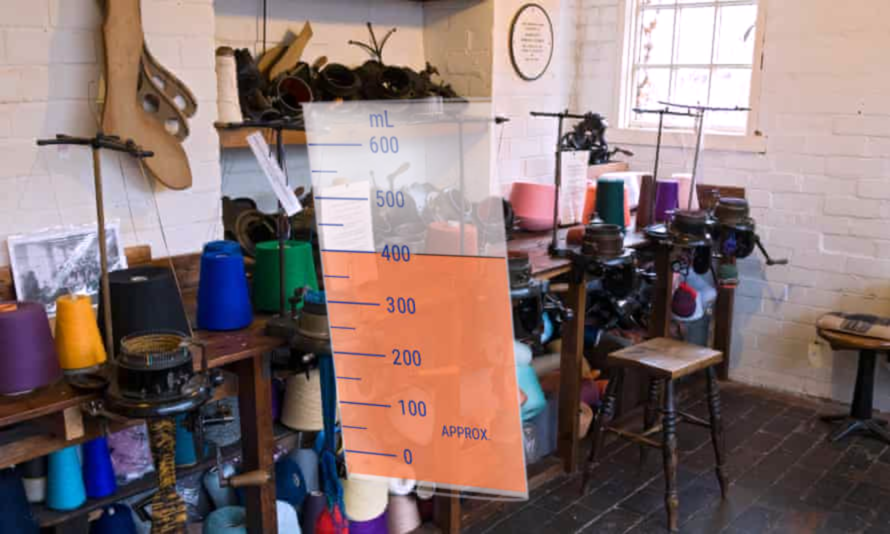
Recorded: 400 mL
